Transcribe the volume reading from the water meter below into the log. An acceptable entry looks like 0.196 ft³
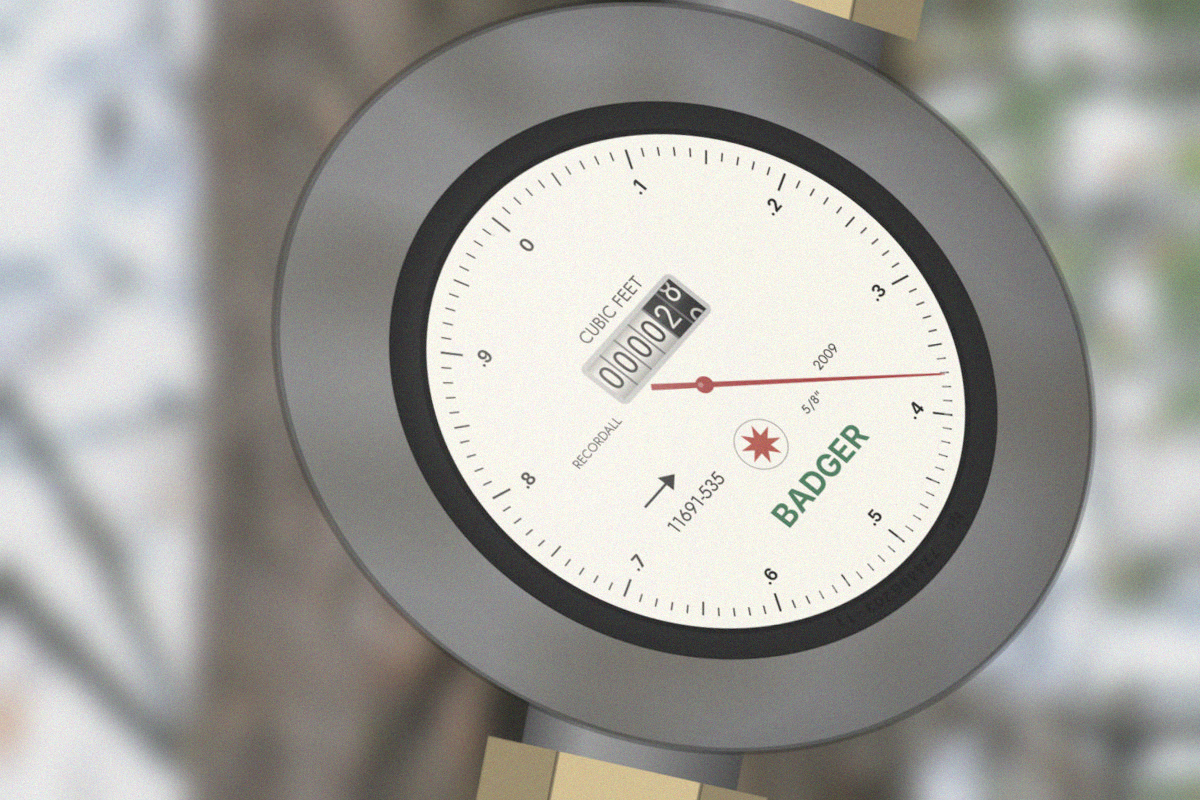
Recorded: 28.37 ft³
